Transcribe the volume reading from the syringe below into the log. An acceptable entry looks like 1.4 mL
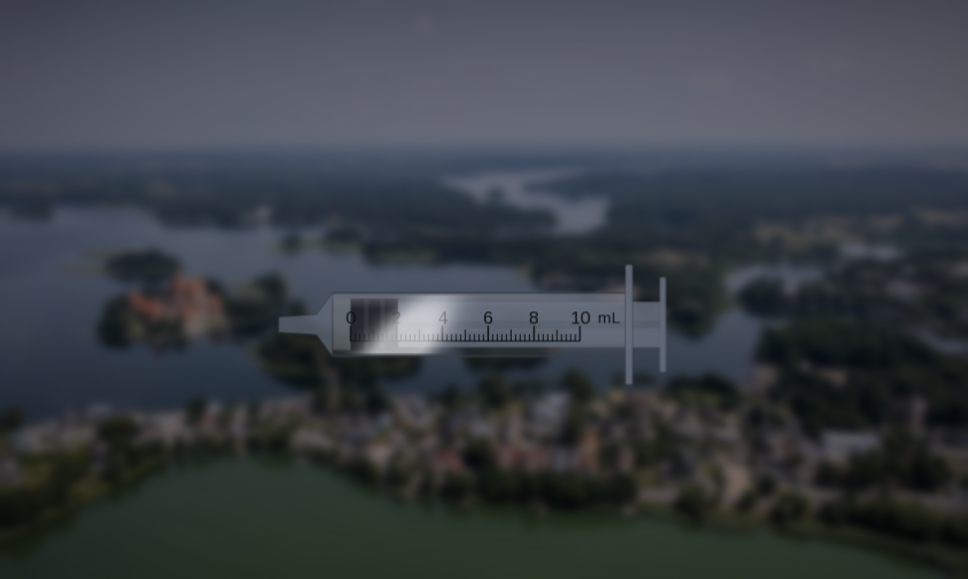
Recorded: 0 mL
